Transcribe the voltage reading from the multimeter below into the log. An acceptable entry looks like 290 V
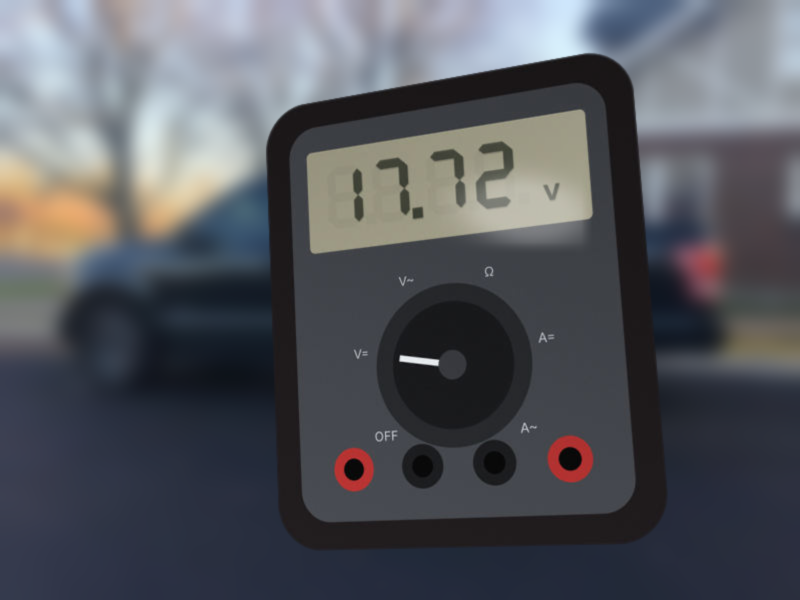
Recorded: 17.72 V
